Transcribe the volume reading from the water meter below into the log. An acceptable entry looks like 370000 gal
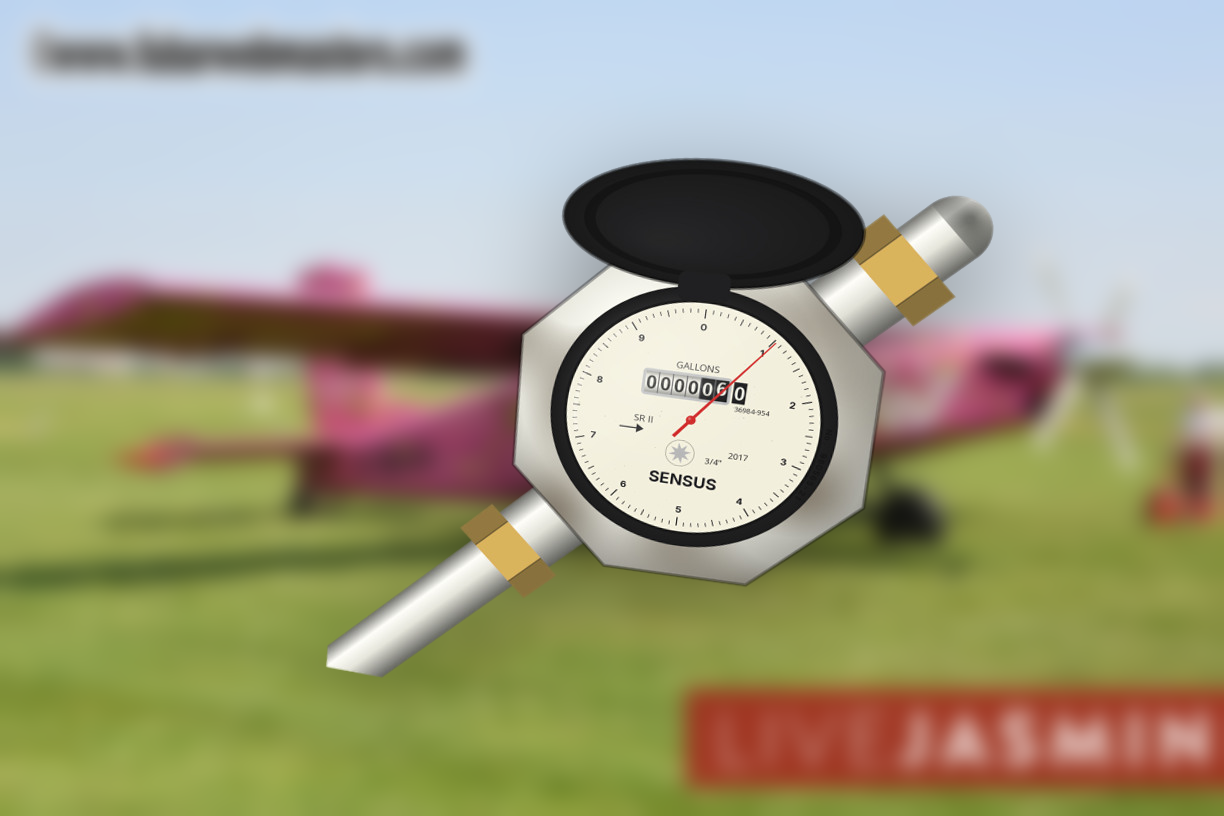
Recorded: 61.0 gal
